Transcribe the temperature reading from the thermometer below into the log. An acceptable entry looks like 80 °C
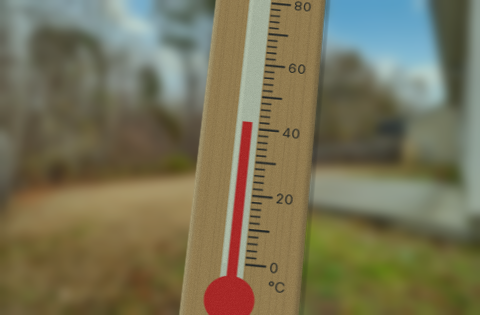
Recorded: 42 °C
